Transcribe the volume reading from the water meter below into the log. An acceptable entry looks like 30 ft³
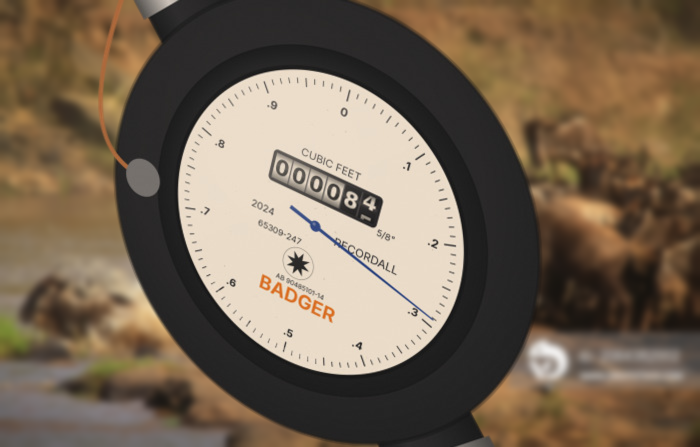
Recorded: 84.29 ft³
